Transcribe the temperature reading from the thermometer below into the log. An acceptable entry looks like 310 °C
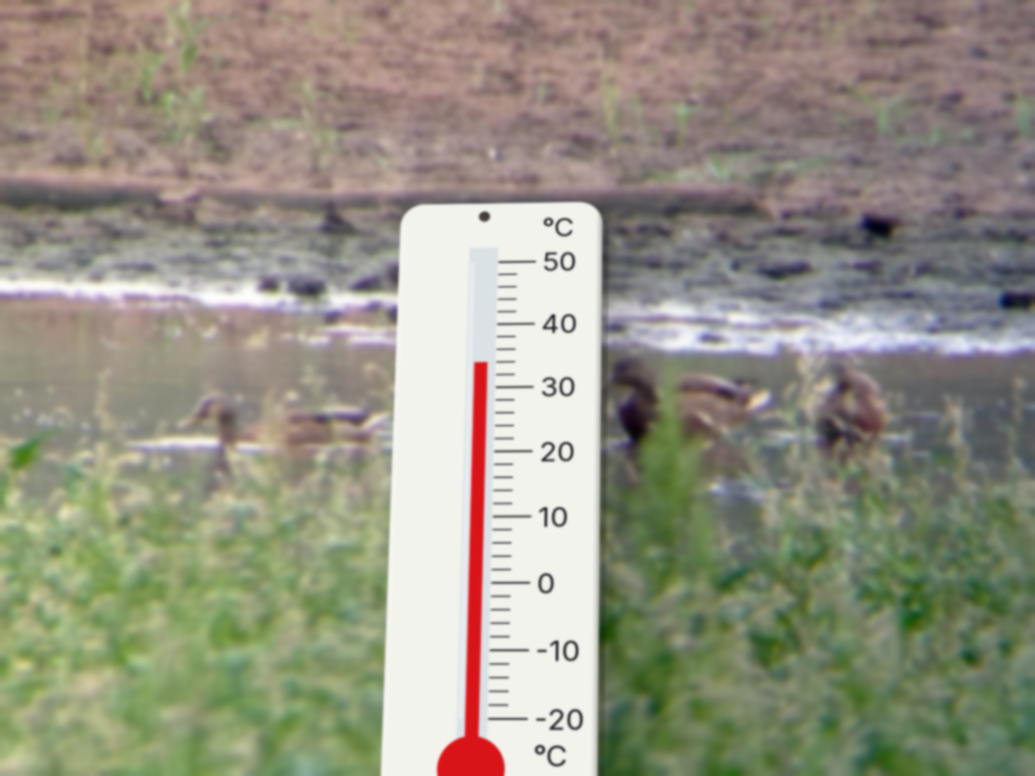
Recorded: 34 °C
